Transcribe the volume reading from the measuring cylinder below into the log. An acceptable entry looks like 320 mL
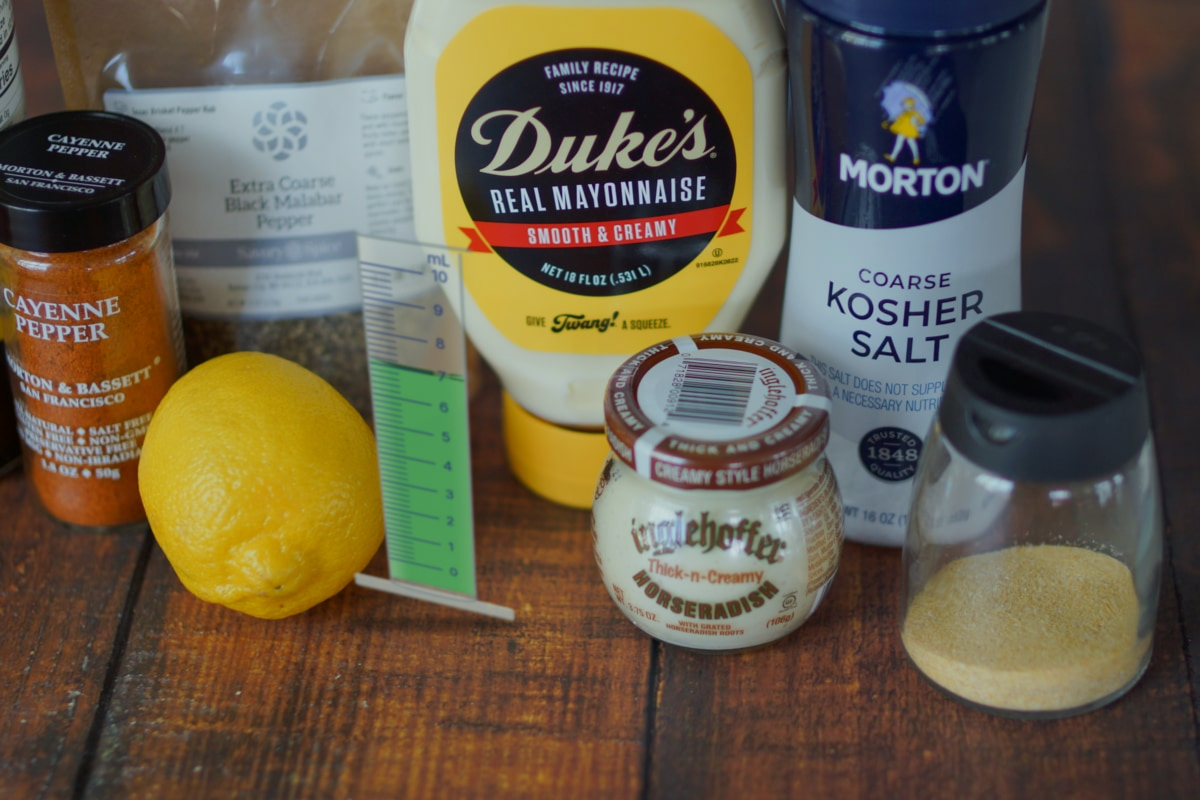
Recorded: 7 mL
